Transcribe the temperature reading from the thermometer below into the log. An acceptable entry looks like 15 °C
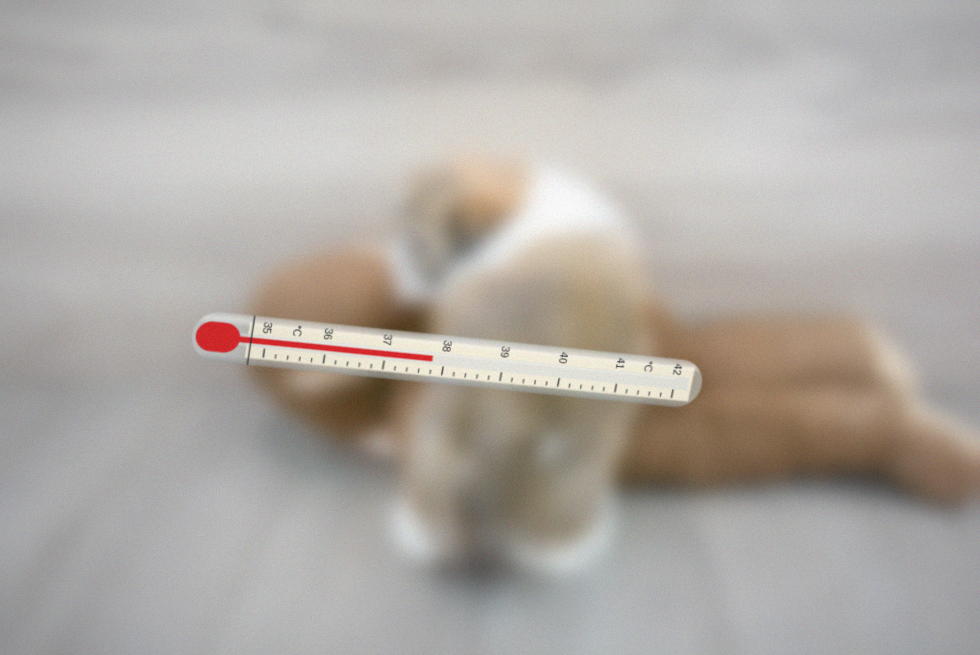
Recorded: 37.8 °C
